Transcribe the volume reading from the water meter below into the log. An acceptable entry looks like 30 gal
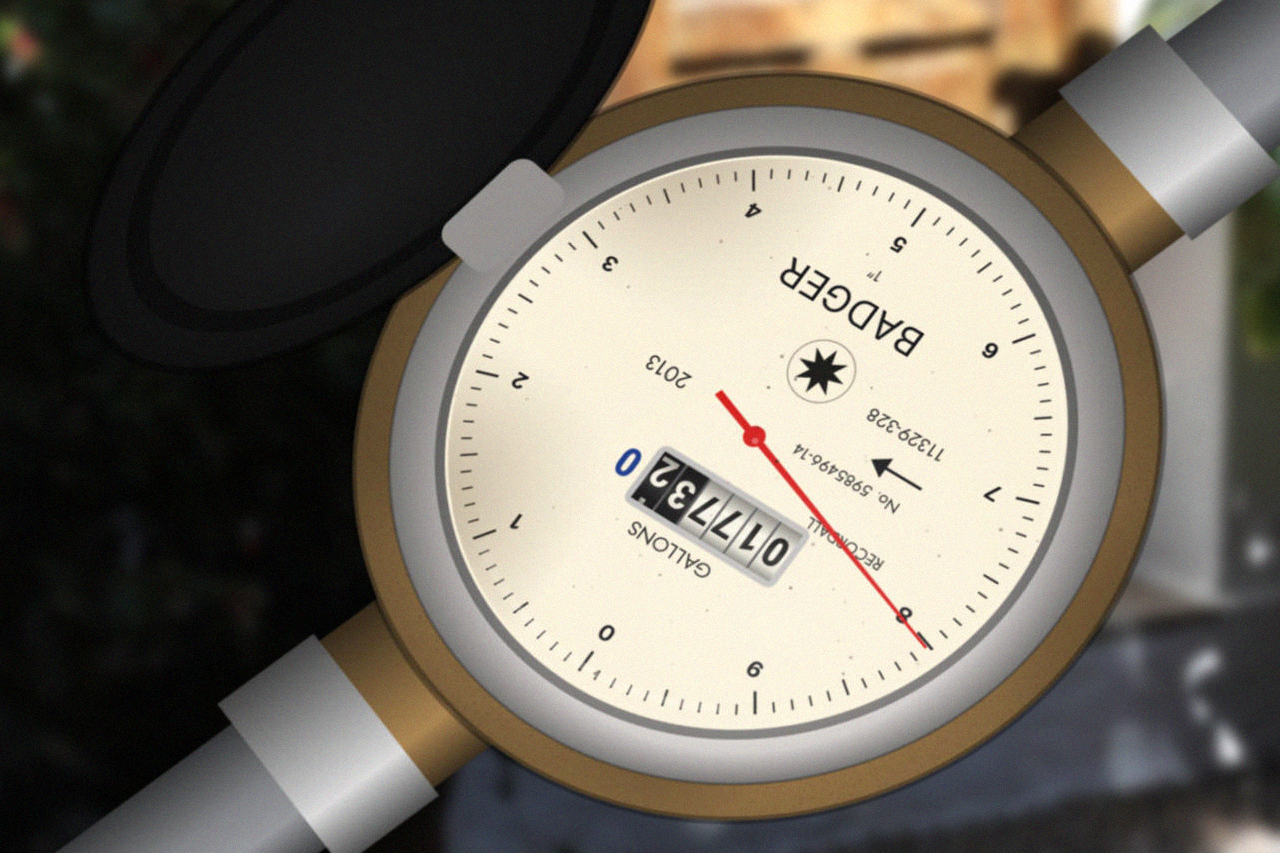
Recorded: 177318.0 gal
